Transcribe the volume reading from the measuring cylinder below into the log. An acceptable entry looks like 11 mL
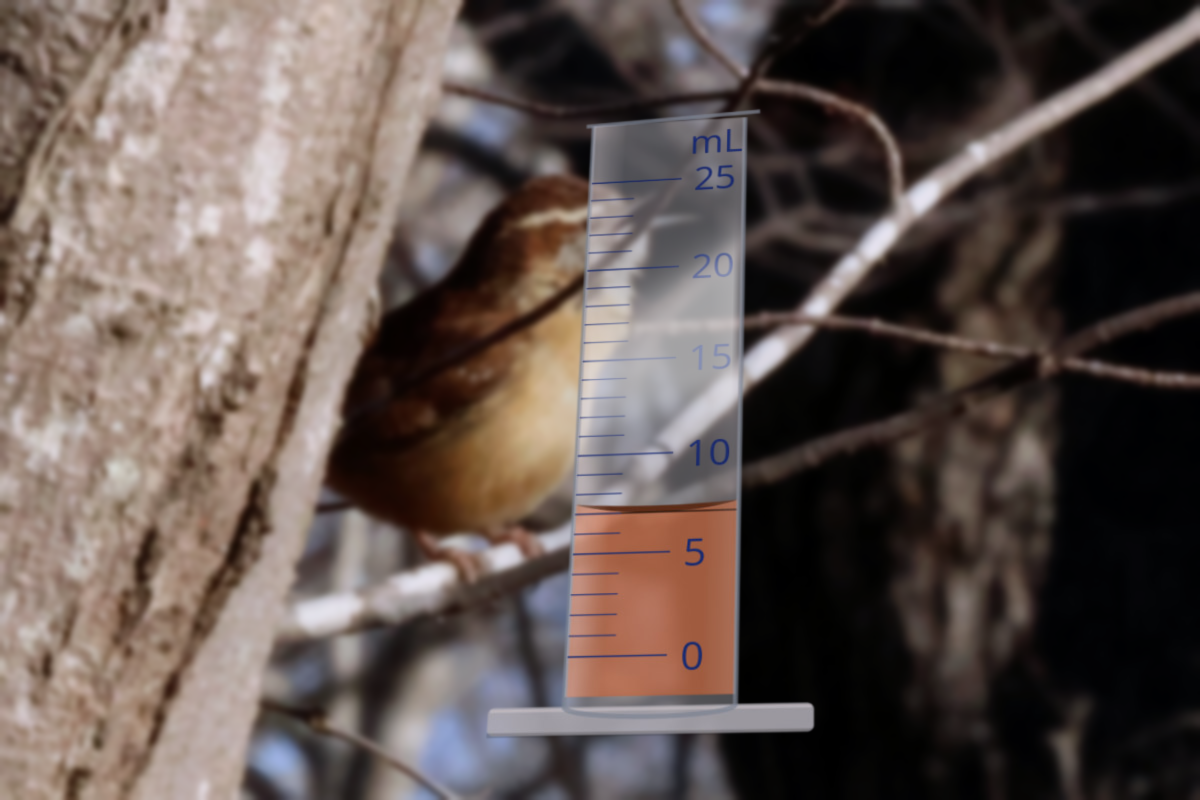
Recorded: 7 mL
